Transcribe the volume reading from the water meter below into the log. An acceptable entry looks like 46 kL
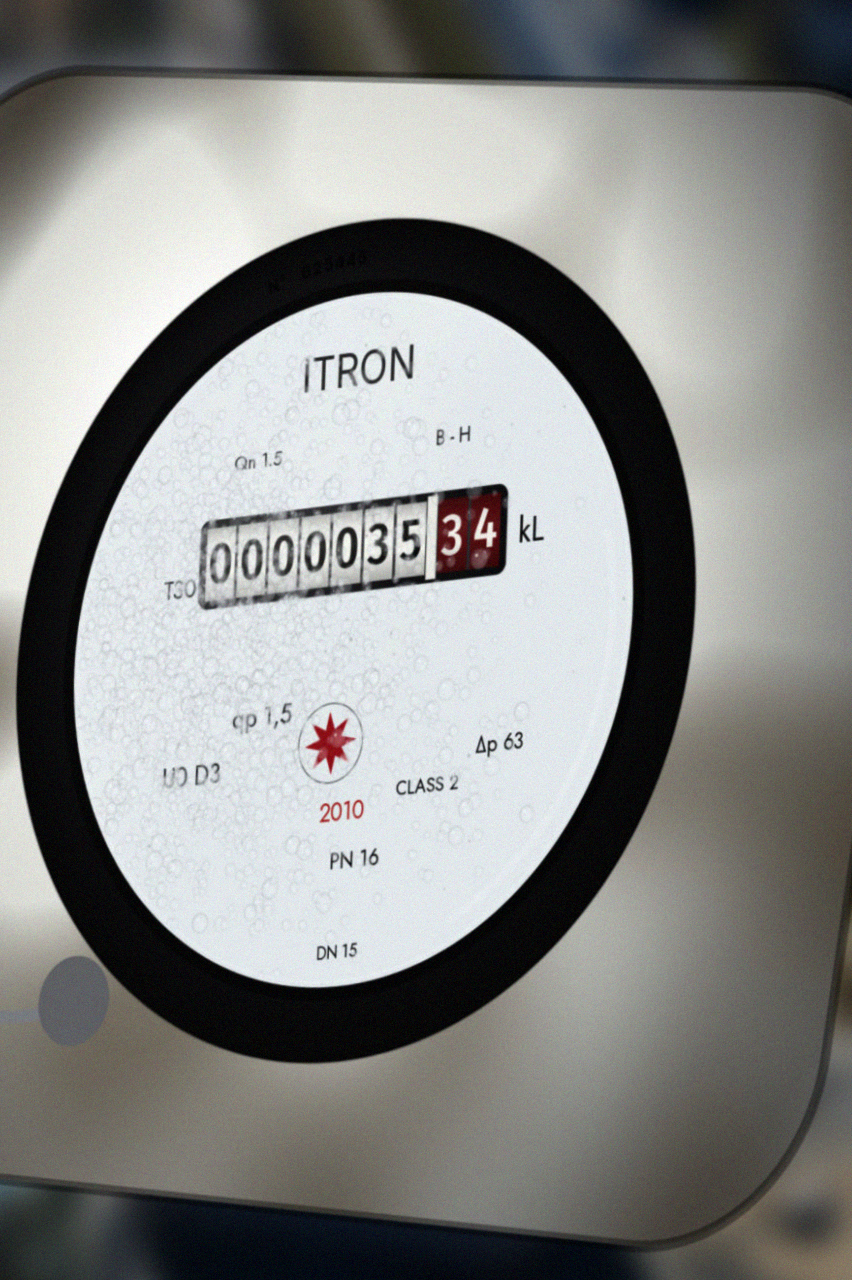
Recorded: 35.34 kL
